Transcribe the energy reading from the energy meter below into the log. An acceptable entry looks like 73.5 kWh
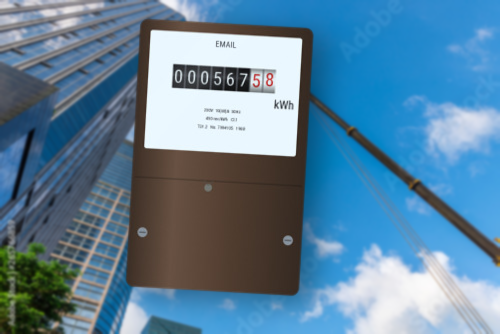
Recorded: 567.58 kWh
